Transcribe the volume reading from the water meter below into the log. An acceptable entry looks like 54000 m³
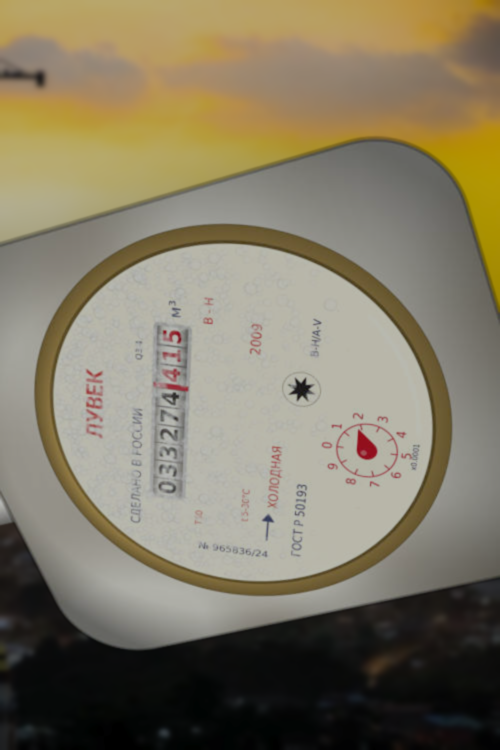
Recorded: 33274.4151 m³
